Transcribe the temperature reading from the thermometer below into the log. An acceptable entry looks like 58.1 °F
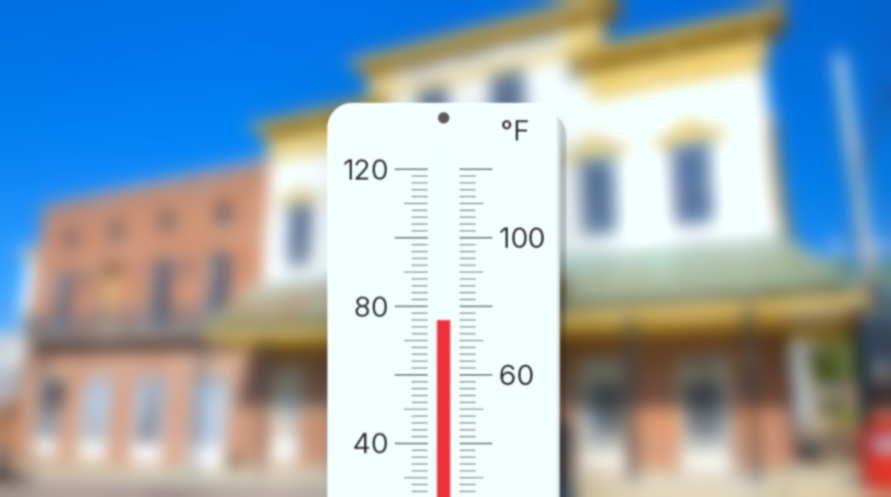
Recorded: 76 °F
